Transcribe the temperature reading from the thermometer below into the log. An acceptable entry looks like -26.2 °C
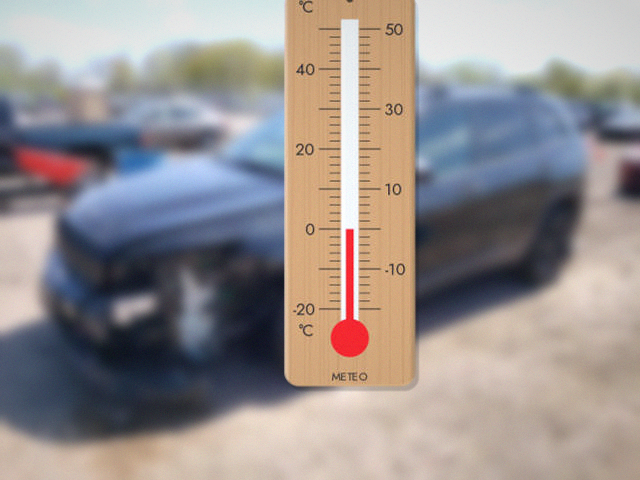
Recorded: 0 °C
